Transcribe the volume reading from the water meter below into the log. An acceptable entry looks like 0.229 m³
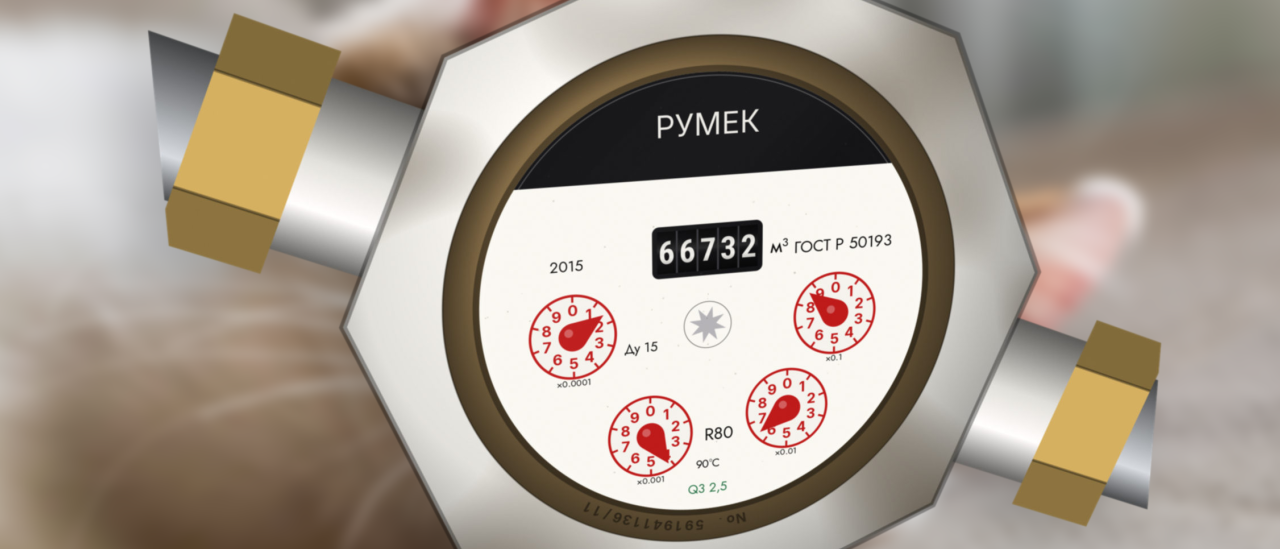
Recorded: 66732.8641 m³
